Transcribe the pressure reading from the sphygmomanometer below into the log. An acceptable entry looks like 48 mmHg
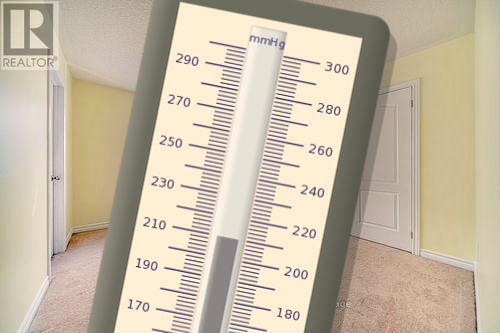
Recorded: 210 mmHg
